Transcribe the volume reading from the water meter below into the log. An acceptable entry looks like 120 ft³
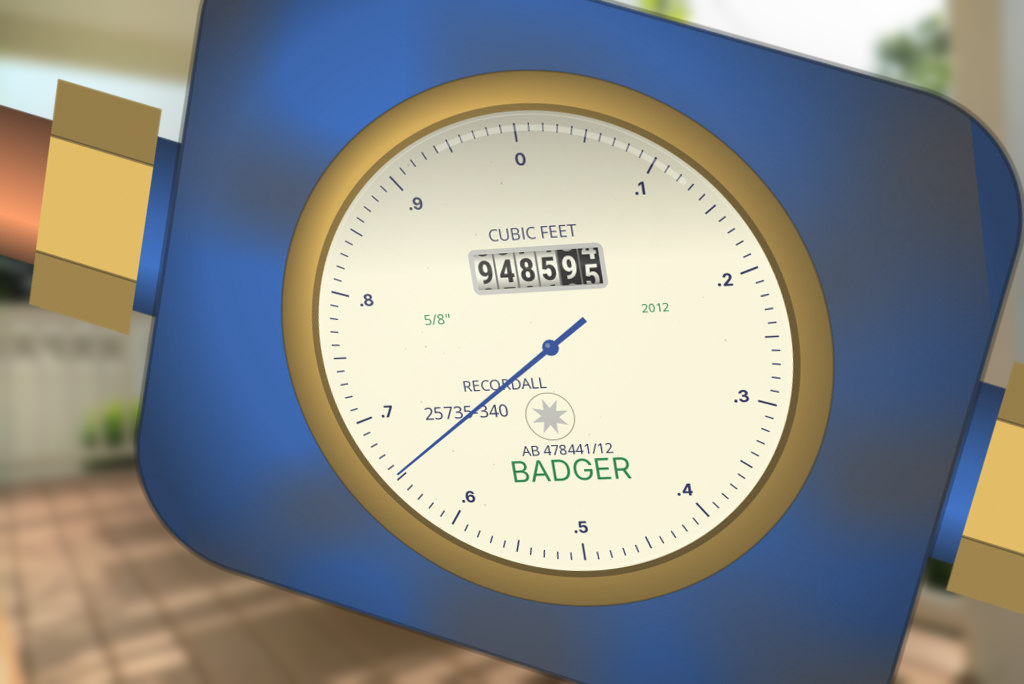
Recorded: 948594.65 ft³
